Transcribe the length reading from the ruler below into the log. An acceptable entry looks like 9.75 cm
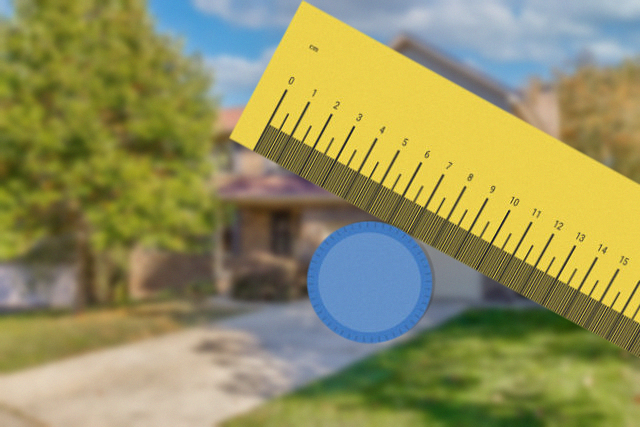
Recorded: 5 cm
